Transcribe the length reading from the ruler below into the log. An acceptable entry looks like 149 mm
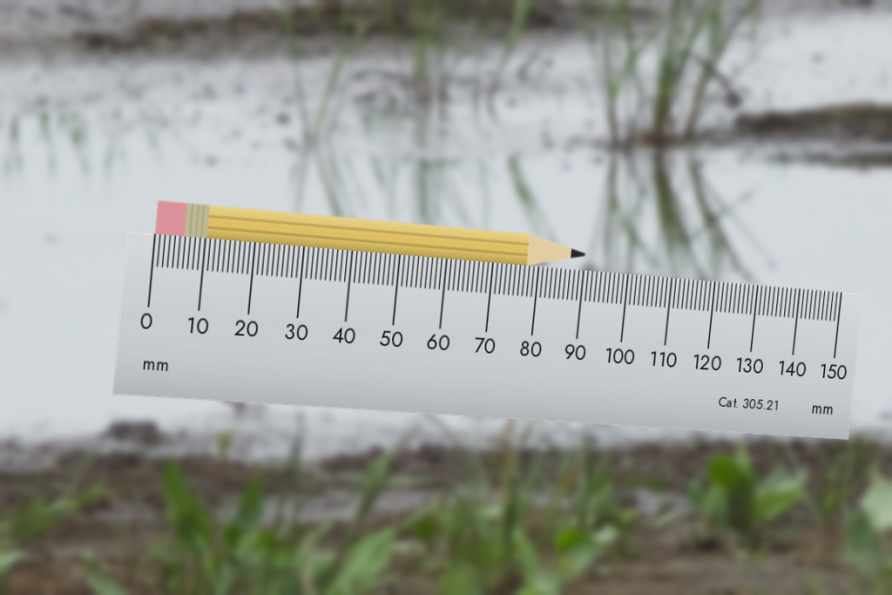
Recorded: 90 mm
